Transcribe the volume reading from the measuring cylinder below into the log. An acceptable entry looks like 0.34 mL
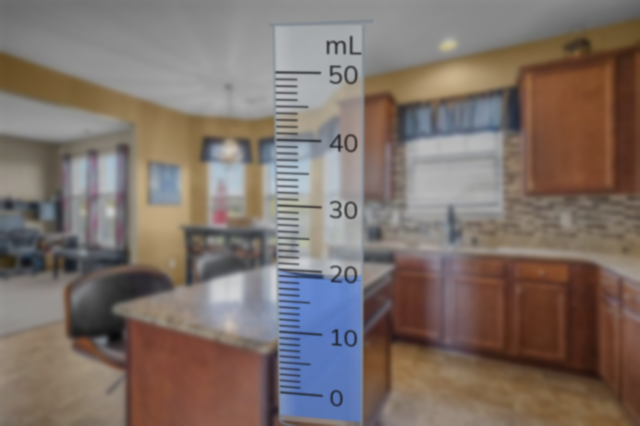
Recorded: 19 mL
